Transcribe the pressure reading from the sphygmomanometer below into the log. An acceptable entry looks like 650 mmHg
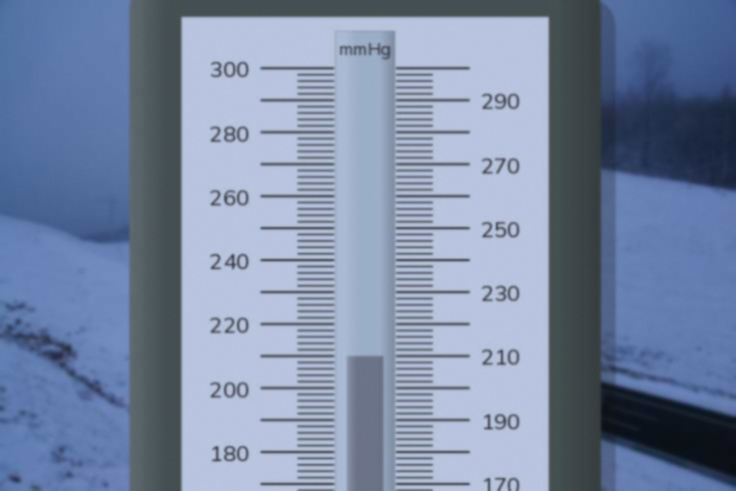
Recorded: 210 mmHg
